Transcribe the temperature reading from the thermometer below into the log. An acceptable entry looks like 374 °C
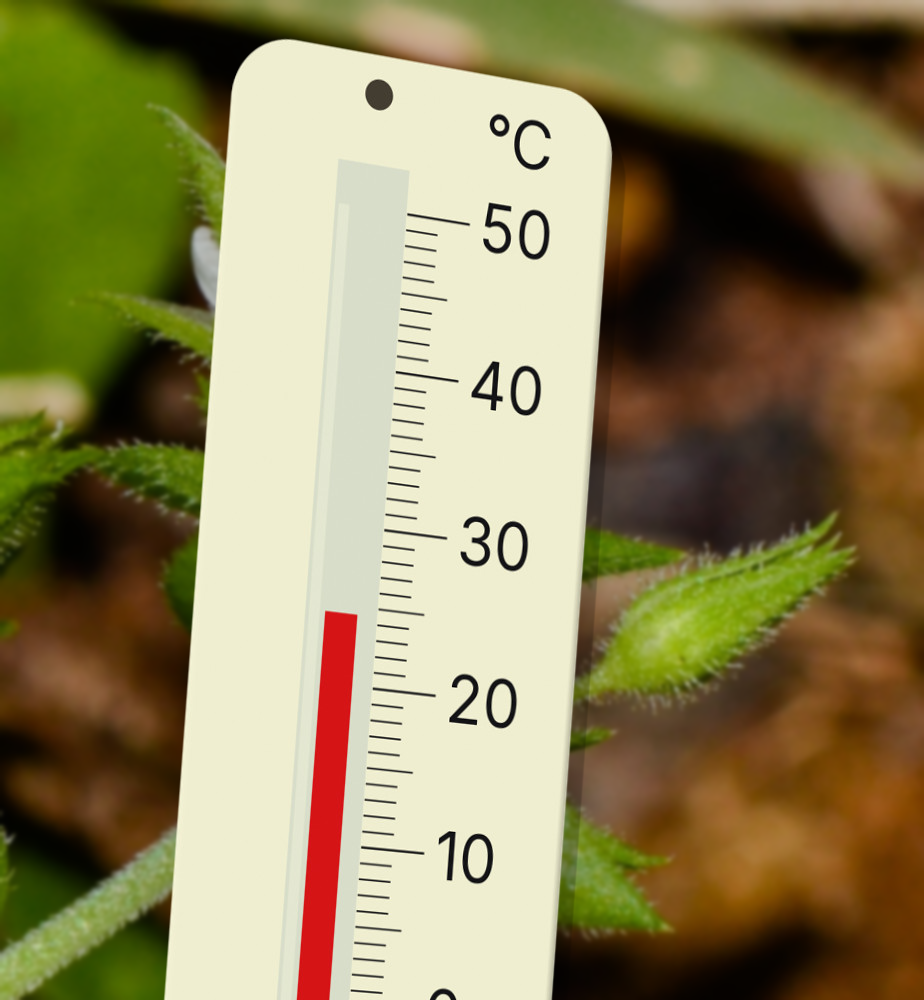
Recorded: 24.5 °C
